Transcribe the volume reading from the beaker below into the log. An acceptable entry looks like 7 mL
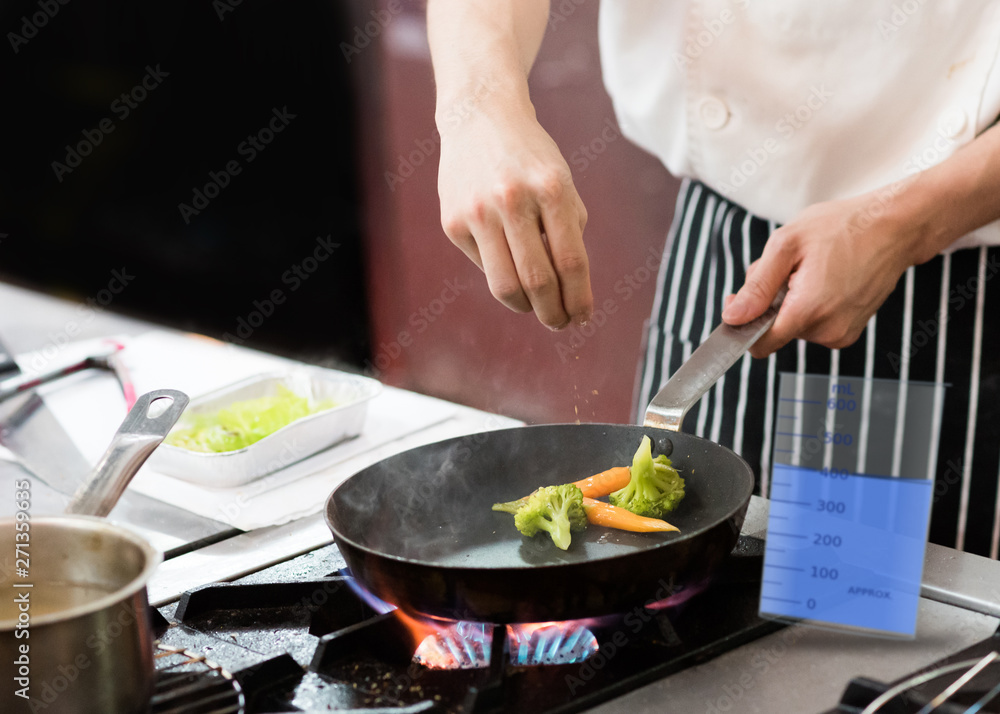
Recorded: 400 mL
